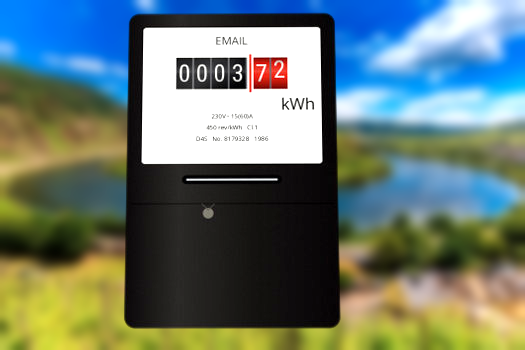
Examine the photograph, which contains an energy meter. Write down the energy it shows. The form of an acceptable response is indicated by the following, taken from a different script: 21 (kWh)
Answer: 3.72 (kWh)
